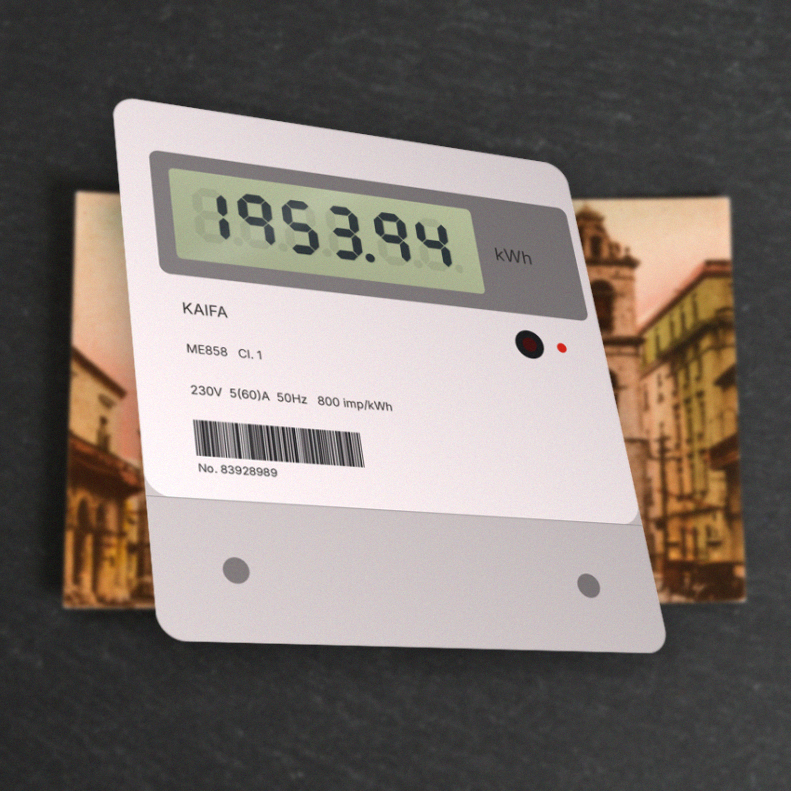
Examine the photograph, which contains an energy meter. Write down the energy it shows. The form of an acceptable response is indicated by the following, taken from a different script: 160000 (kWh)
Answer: 1953.94 (kWh)
